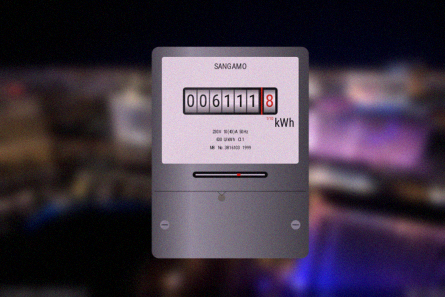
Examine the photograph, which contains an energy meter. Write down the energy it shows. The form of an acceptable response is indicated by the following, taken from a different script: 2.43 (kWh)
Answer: 6111.8 (kWh)
